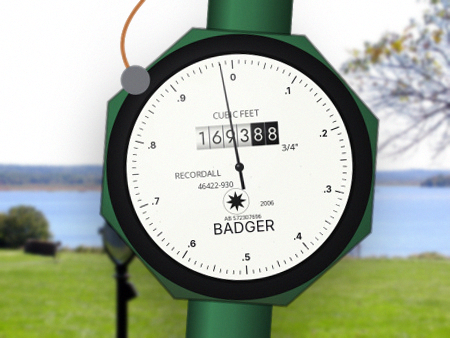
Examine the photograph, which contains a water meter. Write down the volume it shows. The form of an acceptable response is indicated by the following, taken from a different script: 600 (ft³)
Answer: 169387.98 (ft³)
